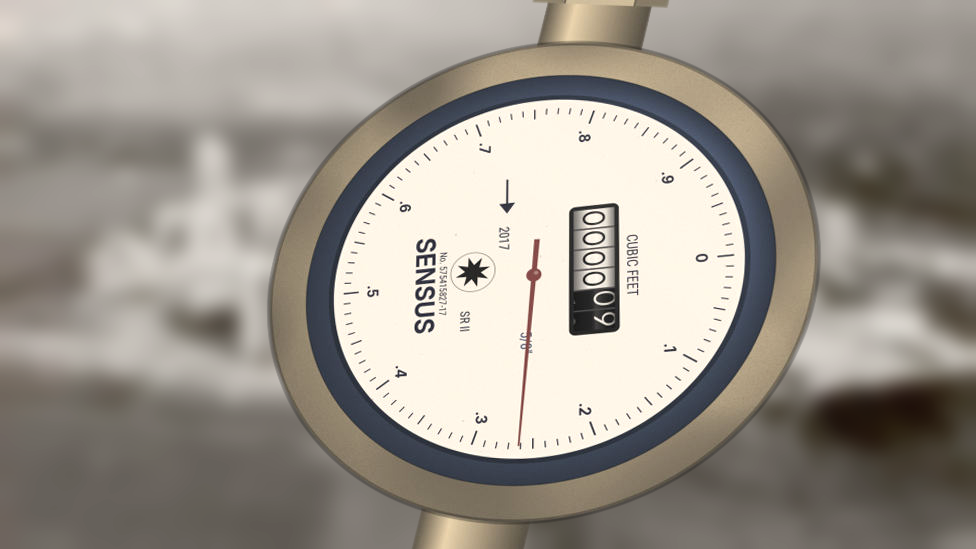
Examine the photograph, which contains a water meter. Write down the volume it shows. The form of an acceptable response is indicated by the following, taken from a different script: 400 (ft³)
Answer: 9.26 (ft³)
